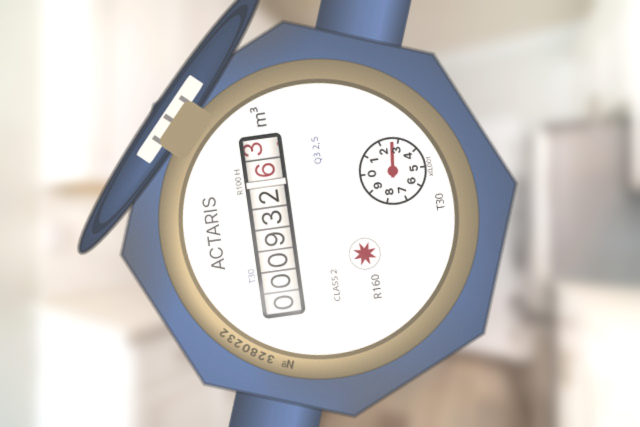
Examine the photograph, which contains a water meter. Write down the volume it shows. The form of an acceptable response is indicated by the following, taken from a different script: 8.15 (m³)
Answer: 932.632 (m³)
